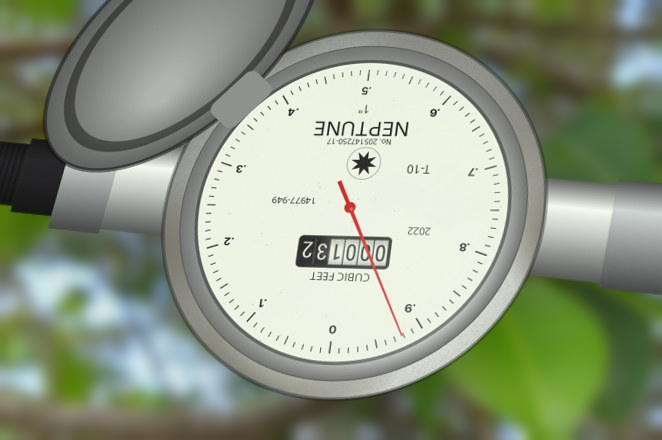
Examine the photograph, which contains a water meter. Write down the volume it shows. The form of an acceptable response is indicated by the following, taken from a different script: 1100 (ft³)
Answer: 131.92 (ft³)
